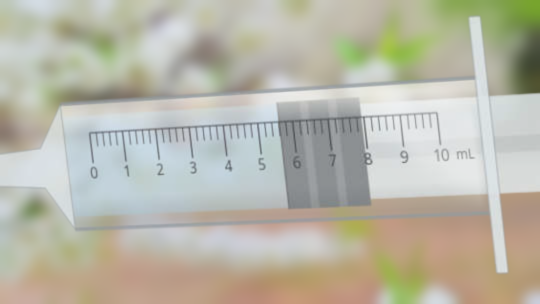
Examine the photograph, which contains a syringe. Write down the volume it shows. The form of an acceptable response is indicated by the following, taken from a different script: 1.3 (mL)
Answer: 5.6 (mL)
